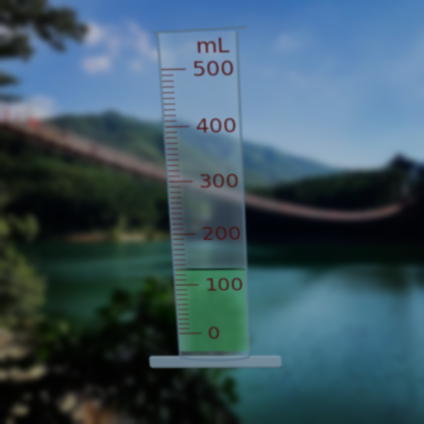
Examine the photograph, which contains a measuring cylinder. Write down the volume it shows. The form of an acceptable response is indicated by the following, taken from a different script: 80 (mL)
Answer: 130 (mL)
